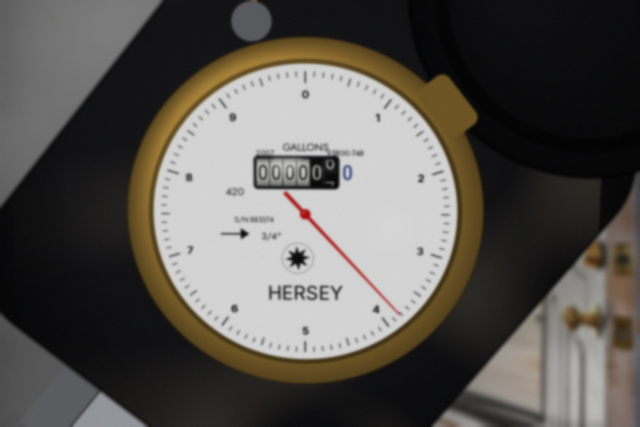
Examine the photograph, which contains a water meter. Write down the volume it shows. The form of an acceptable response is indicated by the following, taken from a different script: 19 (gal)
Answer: 63.8 (gal)
